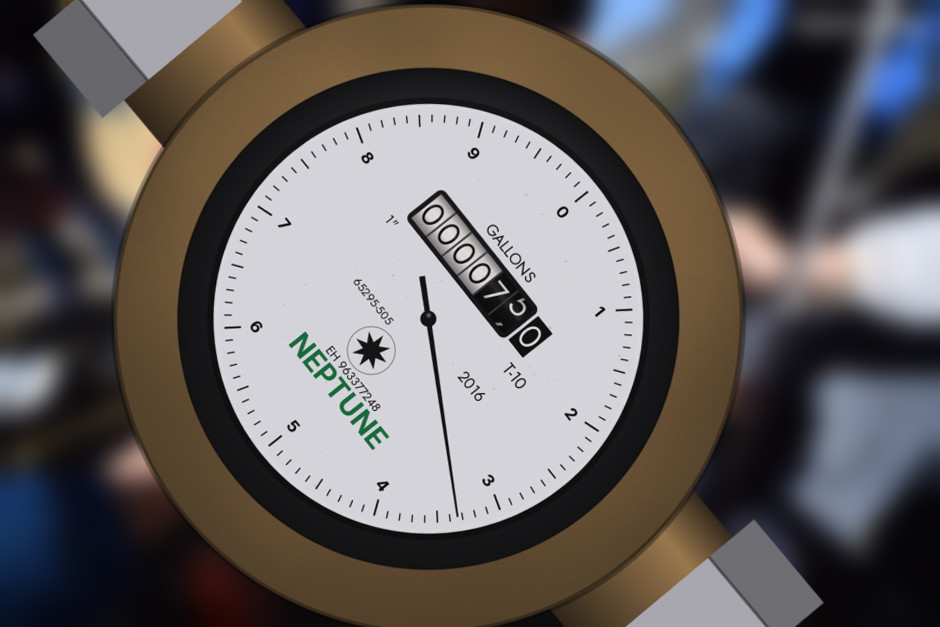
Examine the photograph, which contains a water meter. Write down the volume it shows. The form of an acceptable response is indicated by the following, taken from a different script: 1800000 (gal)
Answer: 753.3 (gal)
